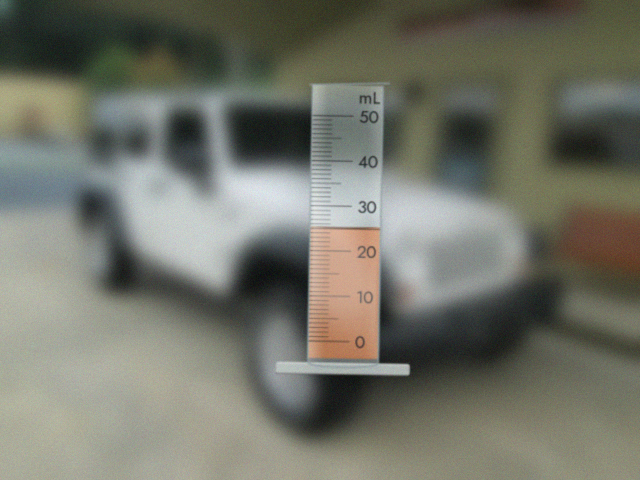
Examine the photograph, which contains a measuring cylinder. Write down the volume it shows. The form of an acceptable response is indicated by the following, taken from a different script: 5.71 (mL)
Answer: 25 (mL)
